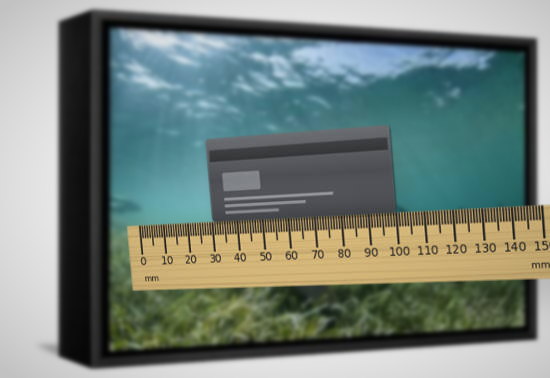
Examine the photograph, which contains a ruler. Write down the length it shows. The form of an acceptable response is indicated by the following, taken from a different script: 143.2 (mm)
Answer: 70 (mm)
